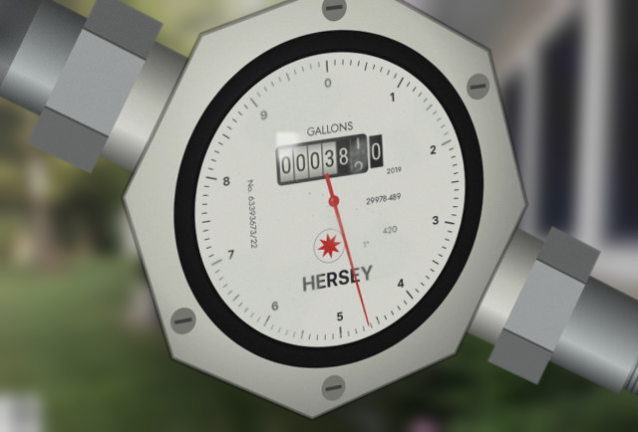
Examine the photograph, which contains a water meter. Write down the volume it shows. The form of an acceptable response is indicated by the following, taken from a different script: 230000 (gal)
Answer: 3814.6 (gal)
